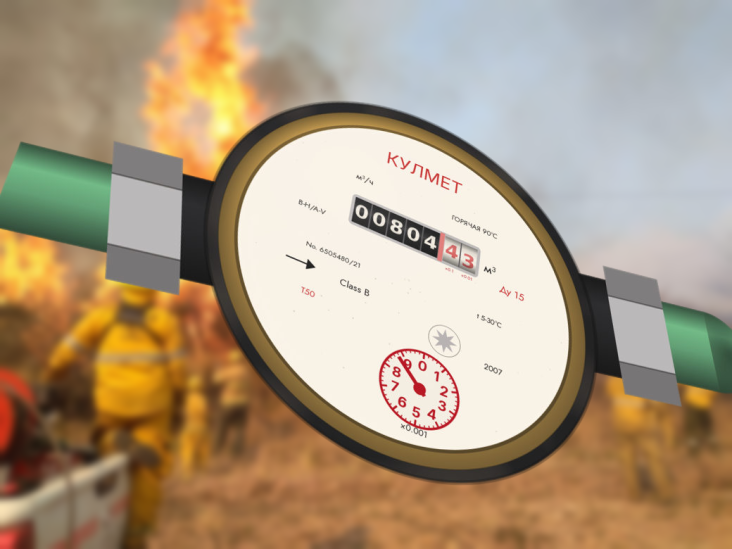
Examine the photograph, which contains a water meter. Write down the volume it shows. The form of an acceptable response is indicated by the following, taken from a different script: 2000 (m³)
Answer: 804.428 (m³)
